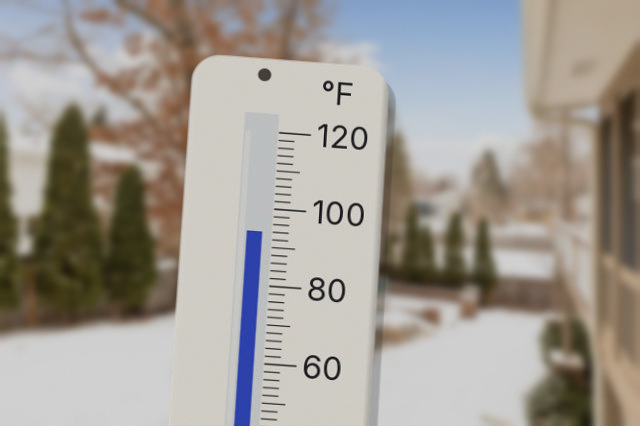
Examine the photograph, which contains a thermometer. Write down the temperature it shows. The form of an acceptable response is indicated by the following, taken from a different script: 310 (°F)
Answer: 94 (°F)
